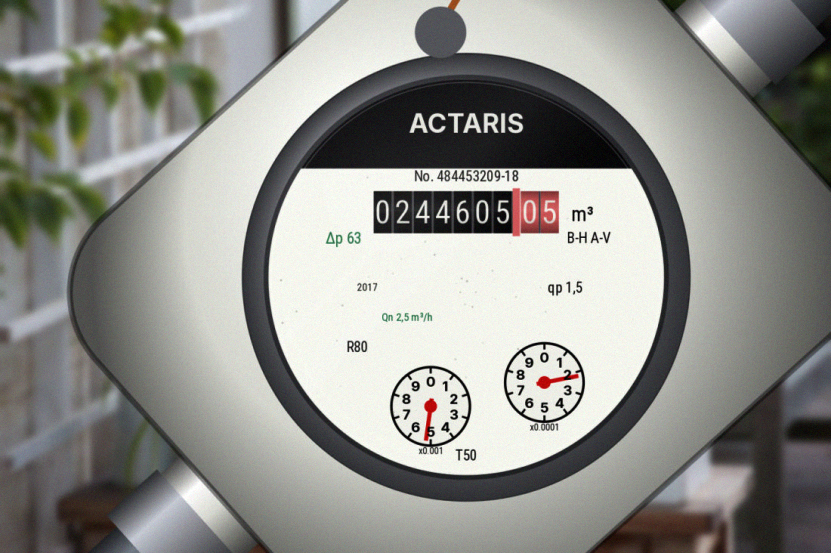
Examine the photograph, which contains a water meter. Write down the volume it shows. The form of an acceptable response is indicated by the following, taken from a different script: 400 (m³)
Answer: 244605.0552 (m³)
